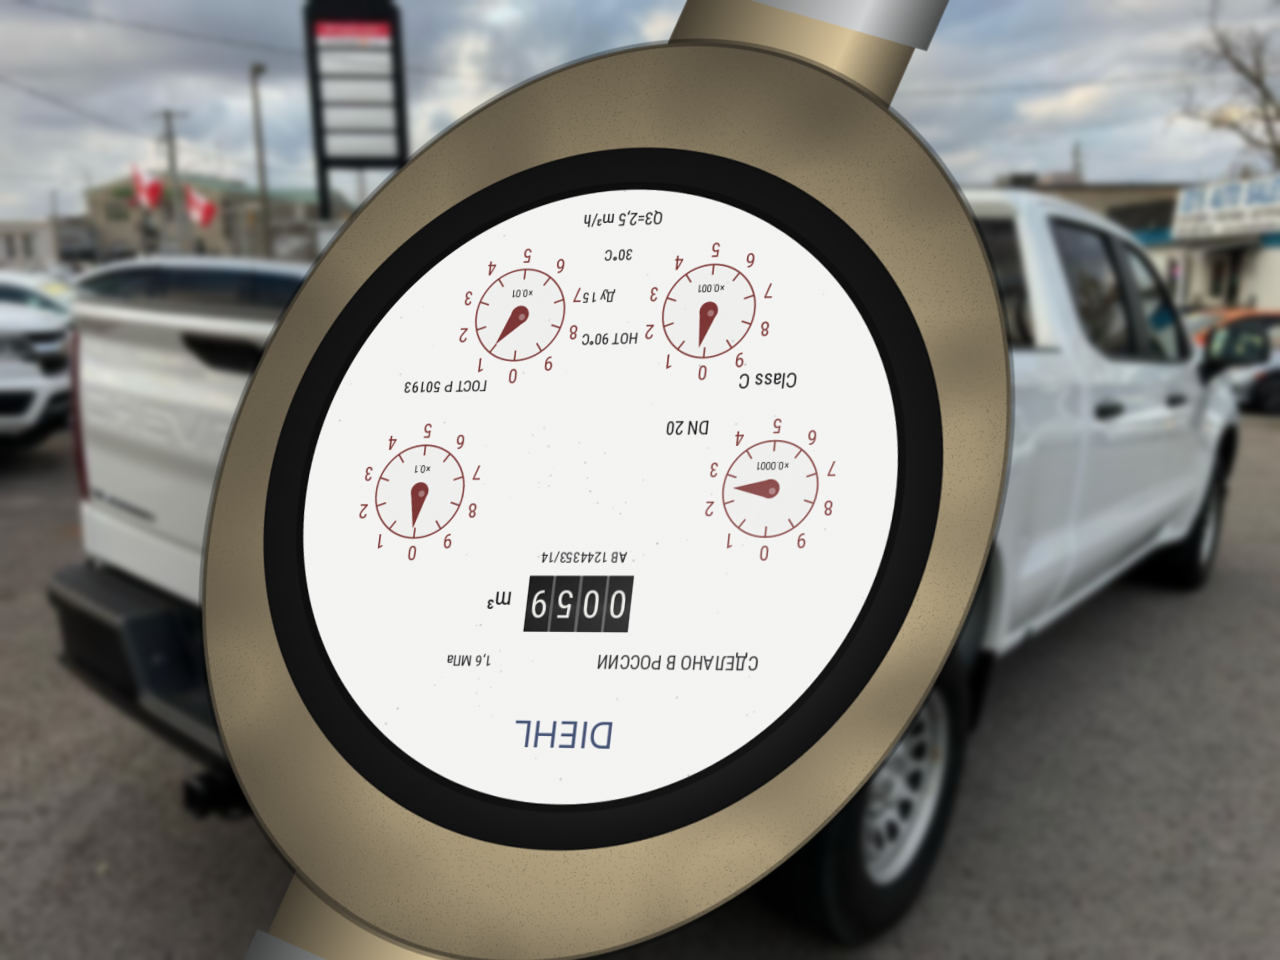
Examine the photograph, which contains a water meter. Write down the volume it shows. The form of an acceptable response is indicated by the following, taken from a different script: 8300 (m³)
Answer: 59.0102 (m³)
